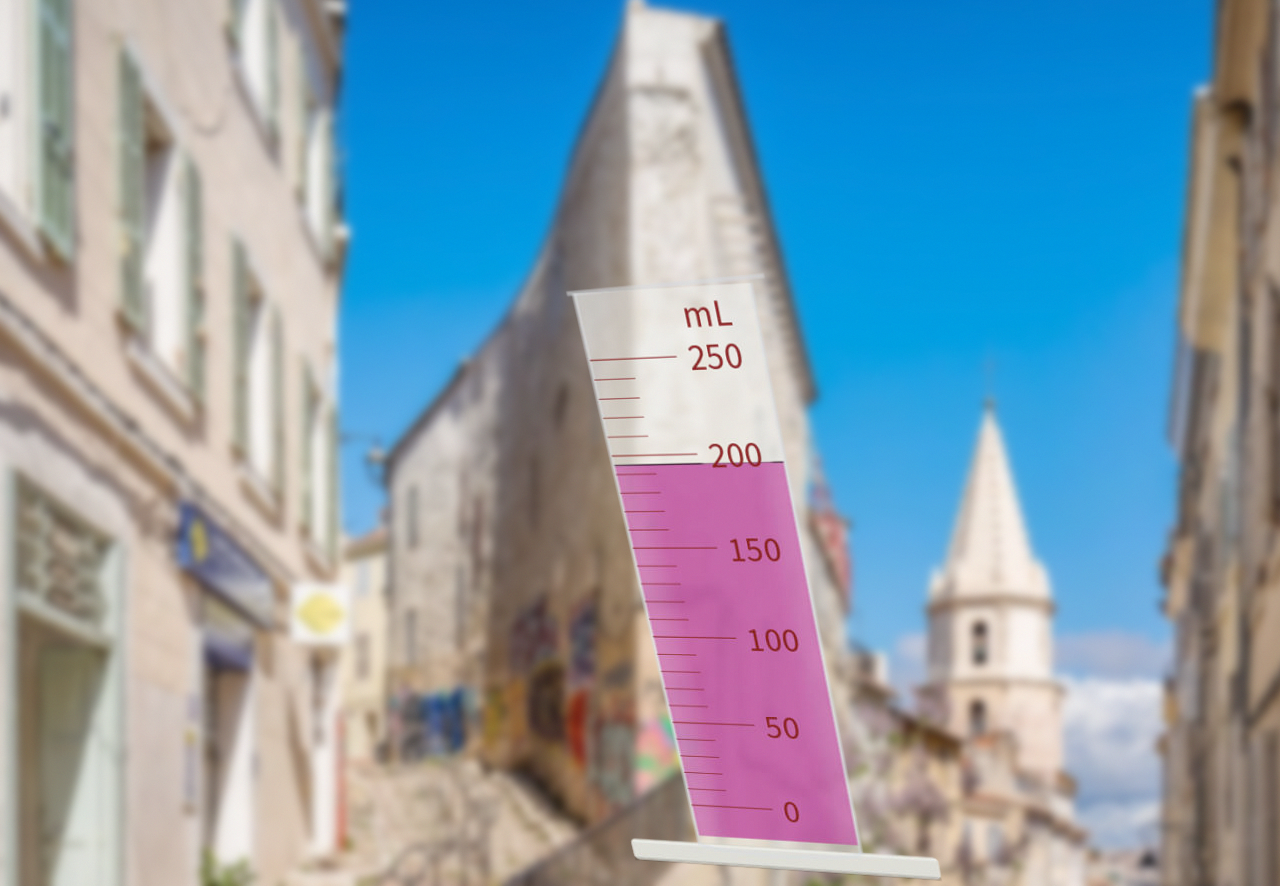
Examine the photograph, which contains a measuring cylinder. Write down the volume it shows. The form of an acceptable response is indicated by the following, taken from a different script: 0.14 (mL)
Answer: 195 (mL)
